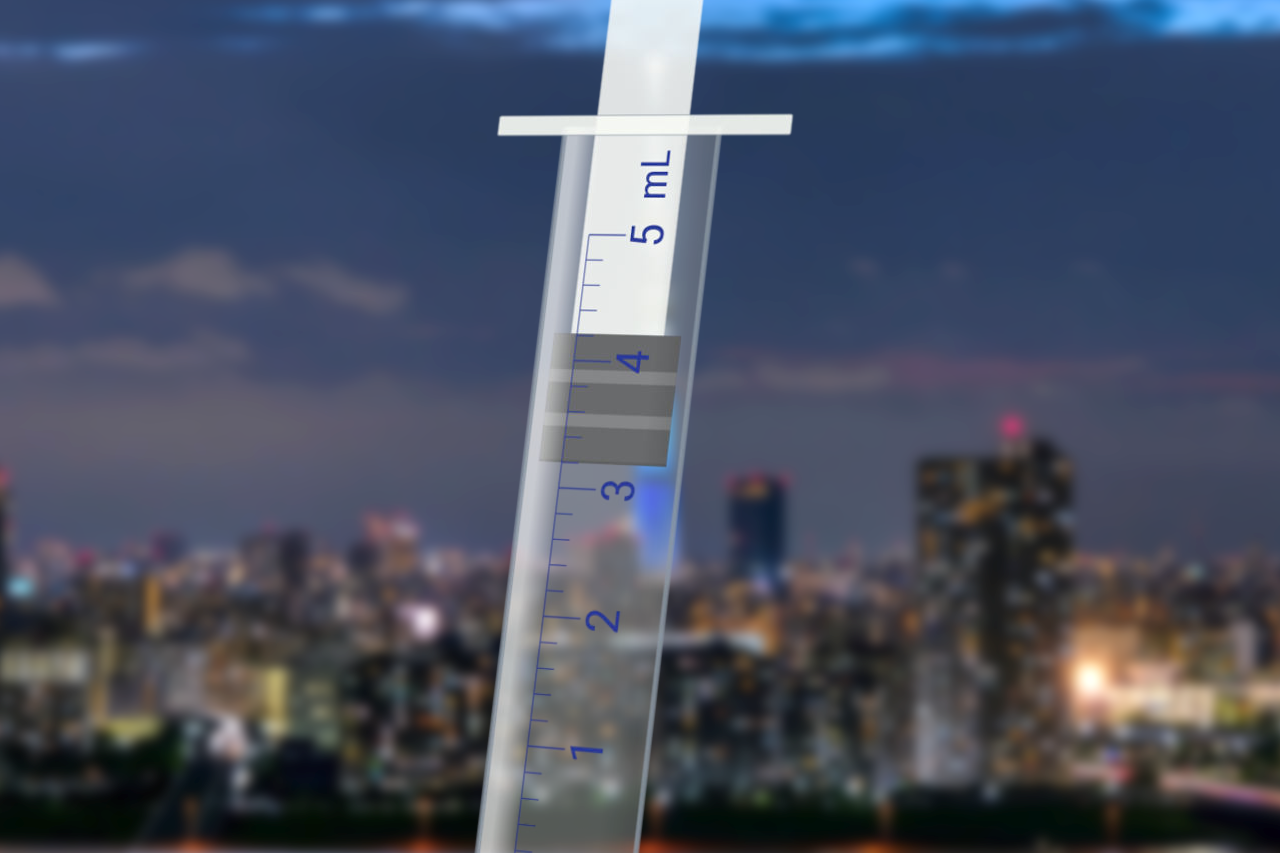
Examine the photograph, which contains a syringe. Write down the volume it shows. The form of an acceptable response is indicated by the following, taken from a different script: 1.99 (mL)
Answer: 3.2 (mL)
